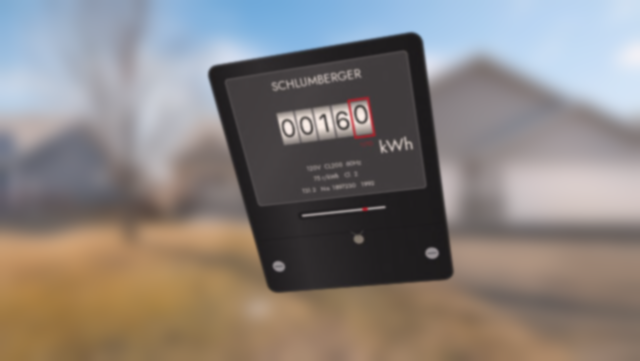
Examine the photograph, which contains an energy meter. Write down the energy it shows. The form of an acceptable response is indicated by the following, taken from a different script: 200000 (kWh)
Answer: 16.0 (kWh)
